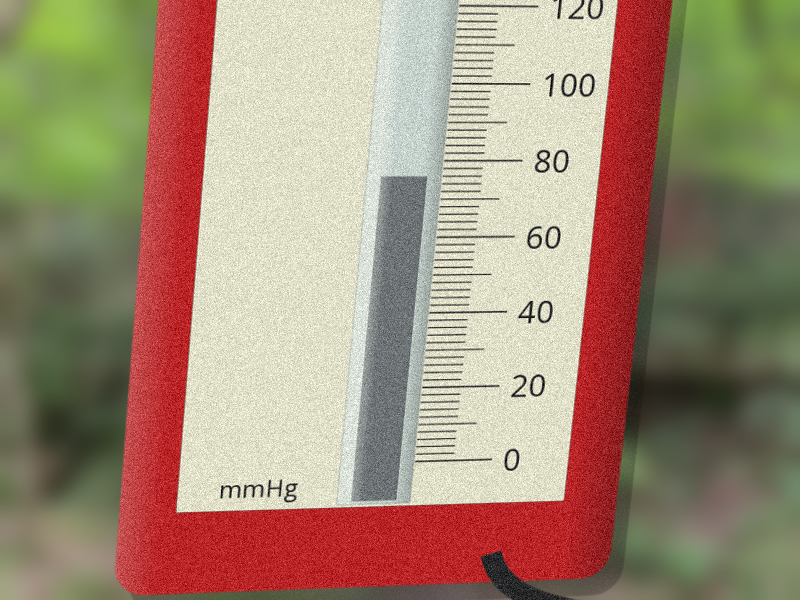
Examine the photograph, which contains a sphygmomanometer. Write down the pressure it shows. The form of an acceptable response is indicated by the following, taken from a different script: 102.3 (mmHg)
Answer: 76 (mmHg)
